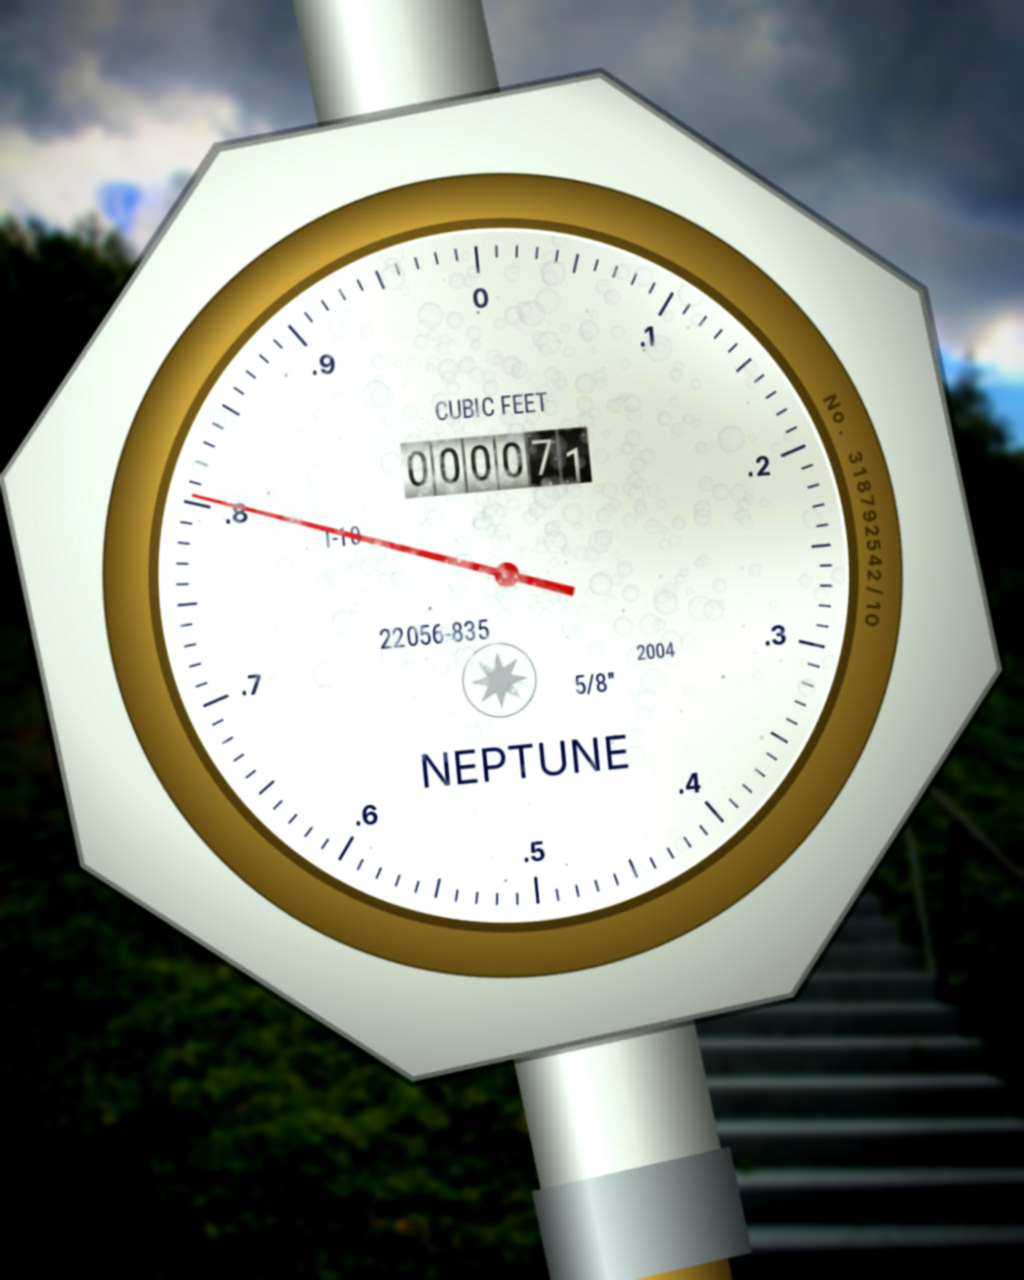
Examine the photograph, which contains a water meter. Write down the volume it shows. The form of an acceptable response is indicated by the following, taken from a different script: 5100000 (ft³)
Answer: 70.80 (ft³)
